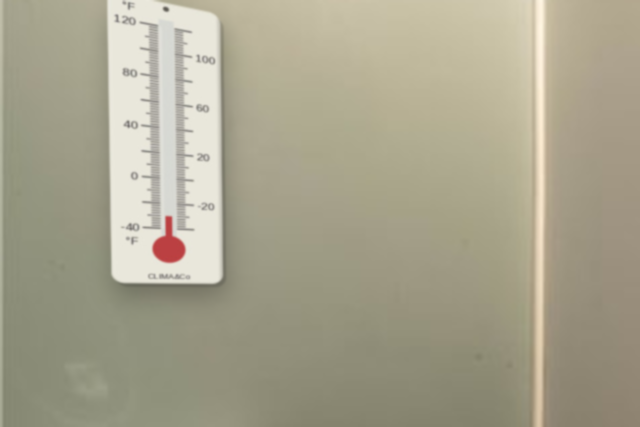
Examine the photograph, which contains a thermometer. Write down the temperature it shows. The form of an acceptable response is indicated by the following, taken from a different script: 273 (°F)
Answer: -30 (°F)
